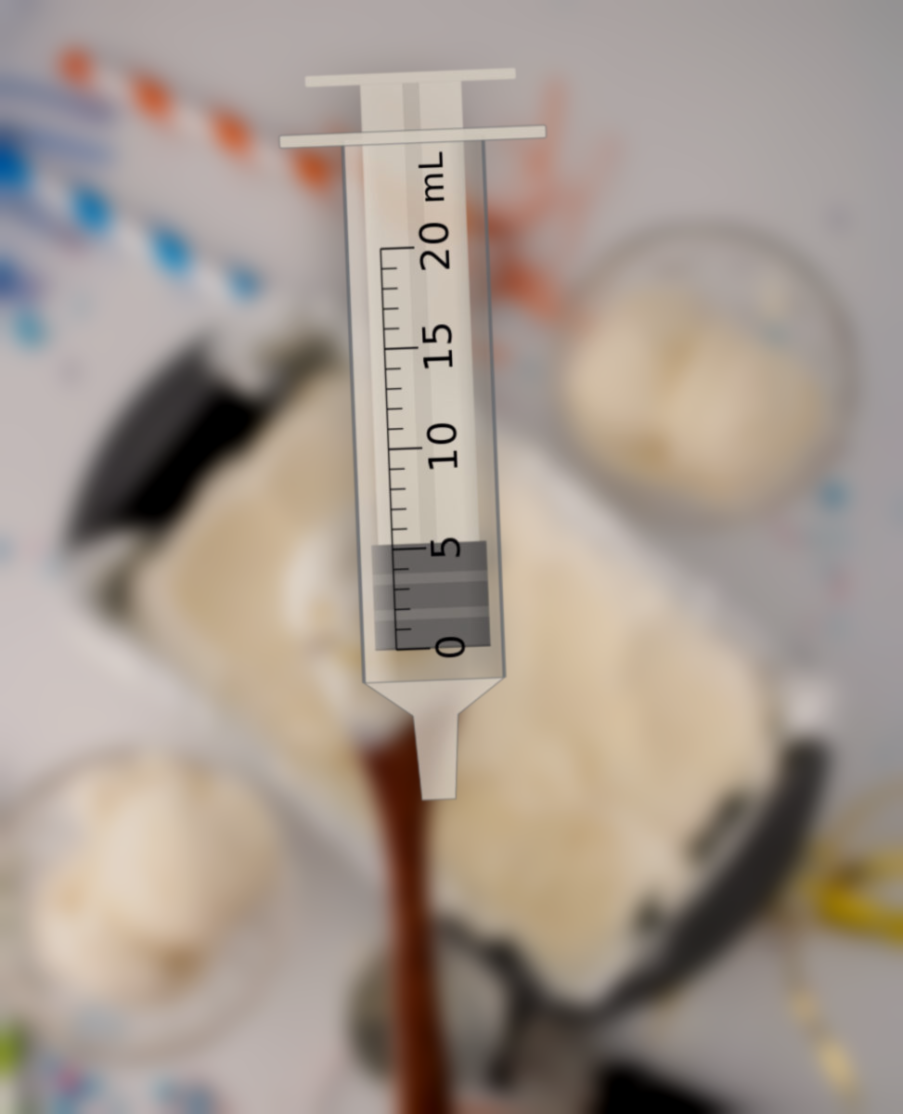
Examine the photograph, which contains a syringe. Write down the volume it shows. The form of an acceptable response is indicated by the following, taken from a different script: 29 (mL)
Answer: 0 (mL)
